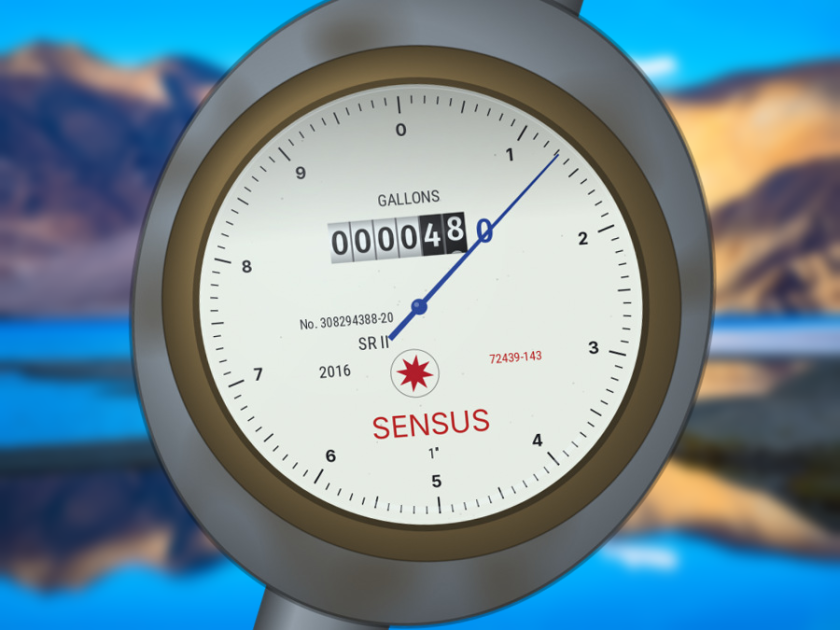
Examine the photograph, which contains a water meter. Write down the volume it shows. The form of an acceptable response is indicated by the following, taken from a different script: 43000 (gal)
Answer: 481.3 (gal)
